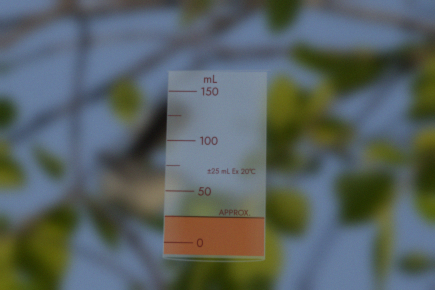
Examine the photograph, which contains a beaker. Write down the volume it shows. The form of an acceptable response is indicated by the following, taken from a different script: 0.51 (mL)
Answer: 25 (mL)
